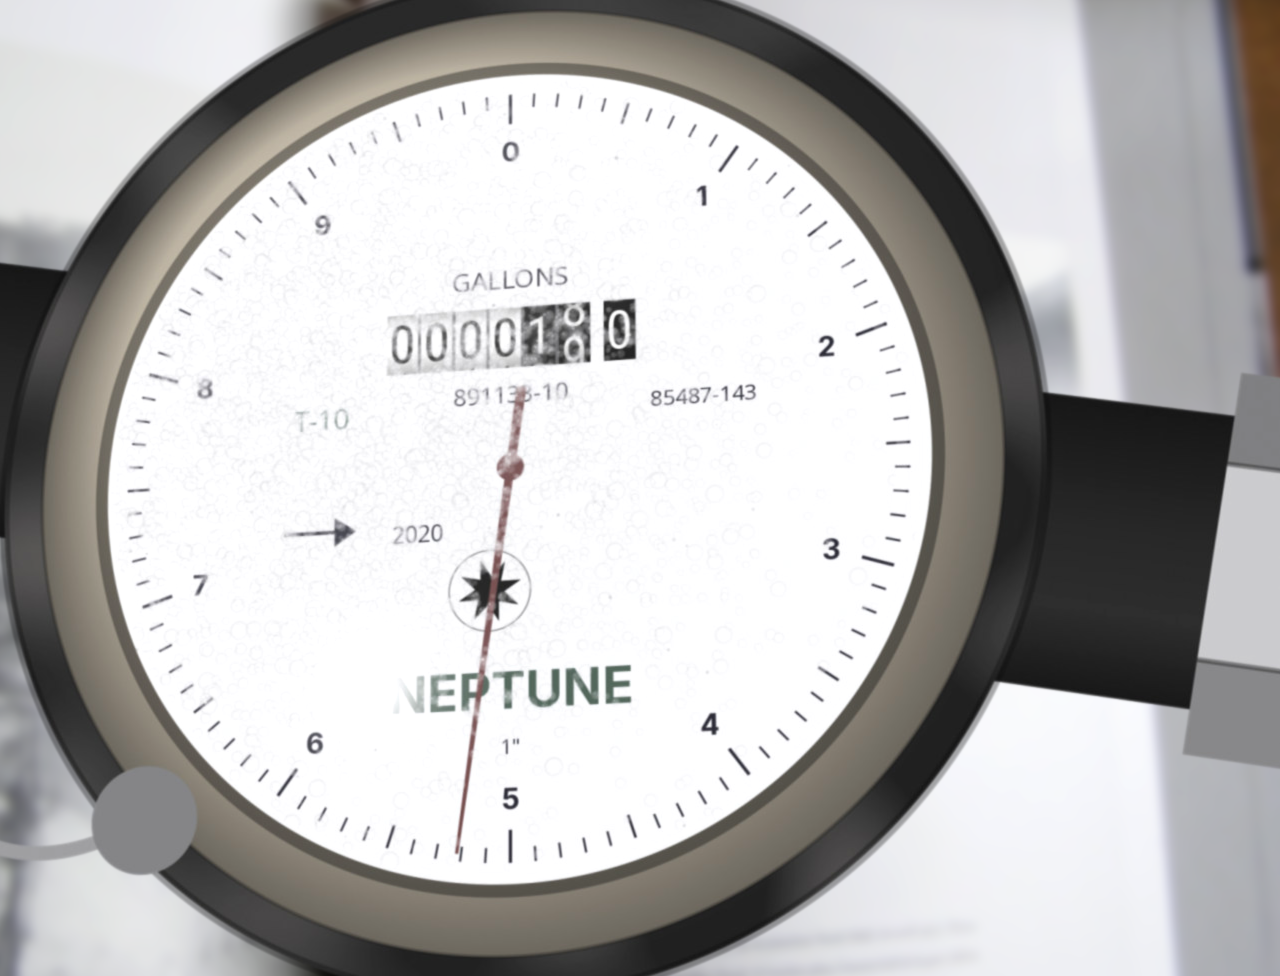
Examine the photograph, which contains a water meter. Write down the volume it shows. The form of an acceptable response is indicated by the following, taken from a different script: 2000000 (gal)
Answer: 185.2 (gal)
